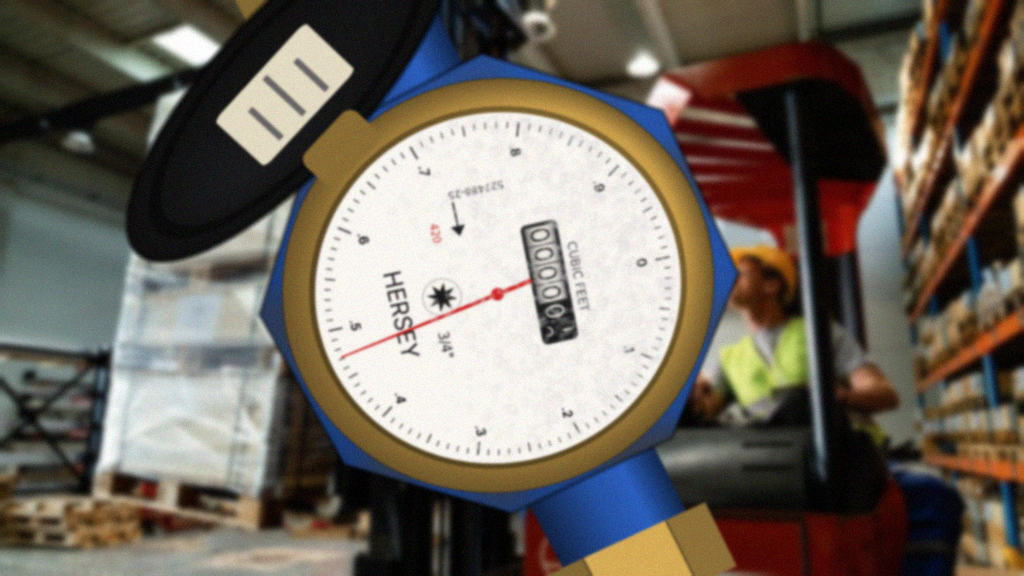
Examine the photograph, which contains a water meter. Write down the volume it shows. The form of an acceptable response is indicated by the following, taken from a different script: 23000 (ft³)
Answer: 1.47 (ft³)
